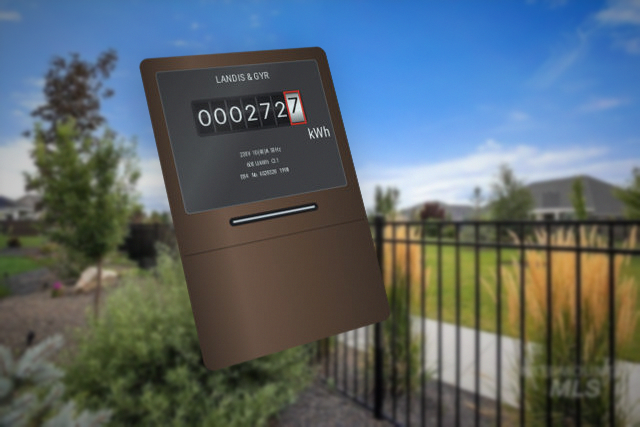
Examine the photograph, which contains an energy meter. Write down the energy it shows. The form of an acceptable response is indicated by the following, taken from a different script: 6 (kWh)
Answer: 272.7 (kWh)
